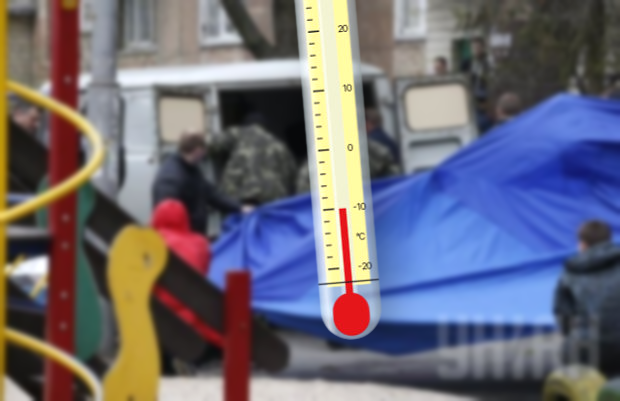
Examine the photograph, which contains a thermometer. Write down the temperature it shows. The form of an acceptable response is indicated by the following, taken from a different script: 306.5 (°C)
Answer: -10 (°C)
